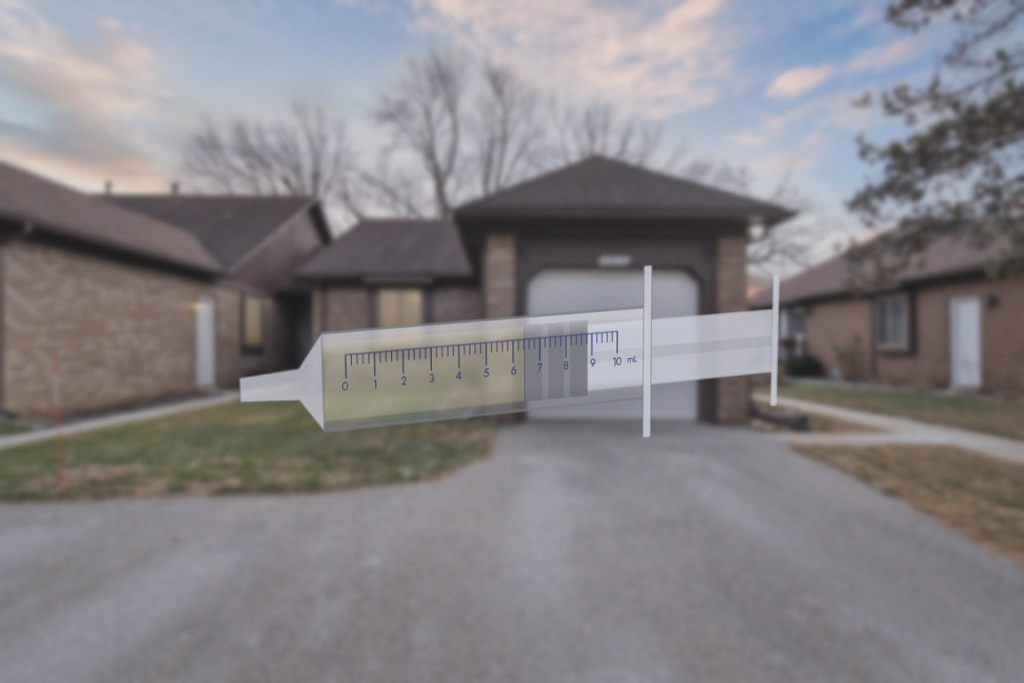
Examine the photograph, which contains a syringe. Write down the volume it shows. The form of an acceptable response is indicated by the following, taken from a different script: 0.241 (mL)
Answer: 6.4 (mL)
